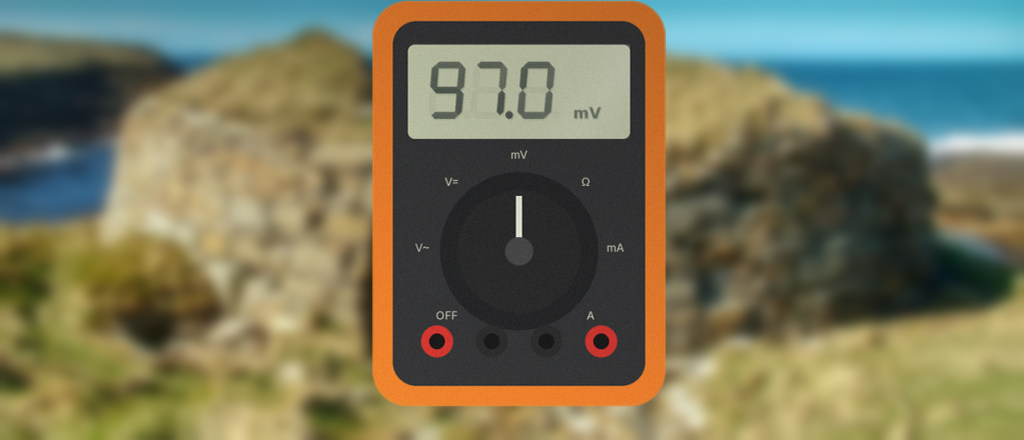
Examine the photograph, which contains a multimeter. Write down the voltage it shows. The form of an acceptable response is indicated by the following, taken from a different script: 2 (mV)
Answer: 97.0 (mV)
